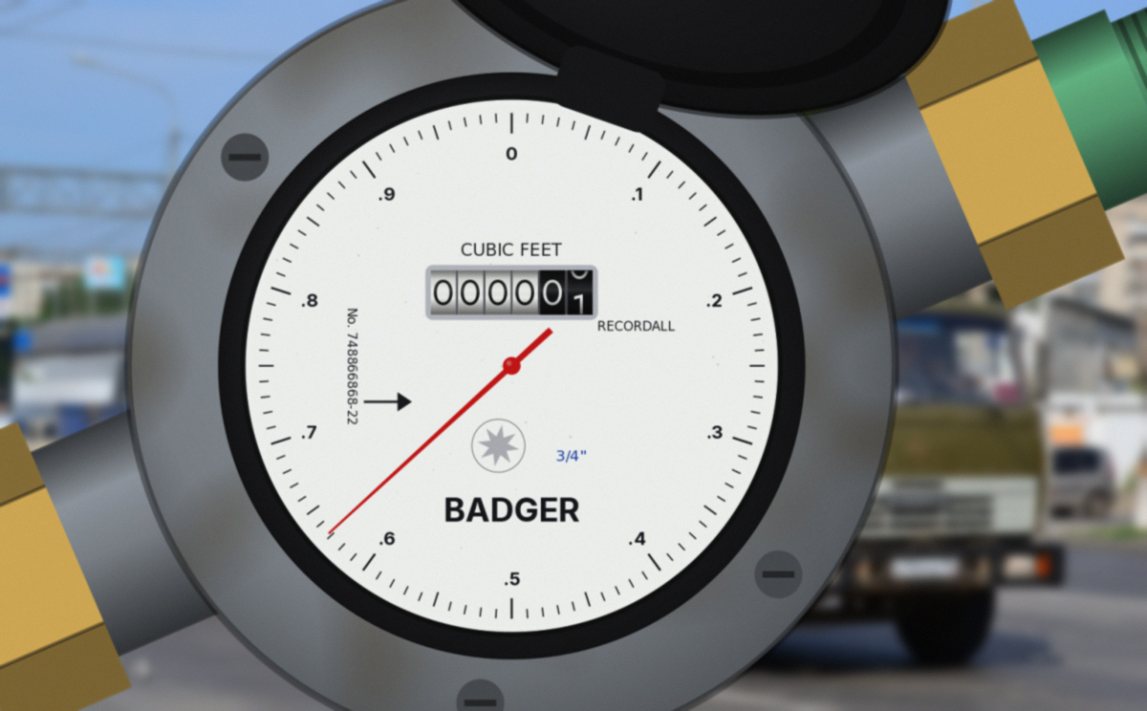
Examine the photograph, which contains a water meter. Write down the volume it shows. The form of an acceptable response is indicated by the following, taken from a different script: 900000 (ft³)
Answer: 0.63 (ft³)
